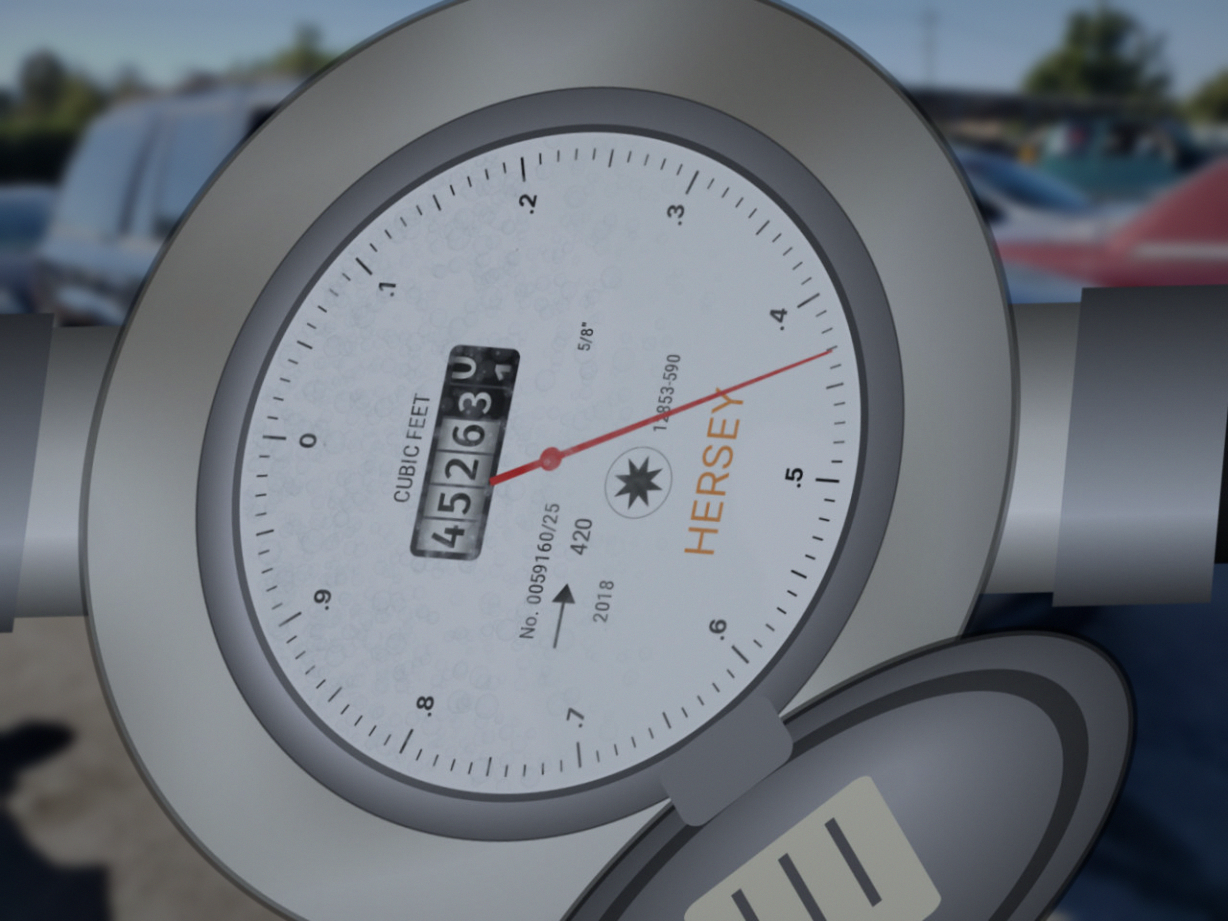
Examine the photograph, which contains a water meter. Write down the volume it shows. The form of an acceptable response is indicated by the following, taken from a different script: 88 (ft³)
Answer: 452630.43 (ft³)
